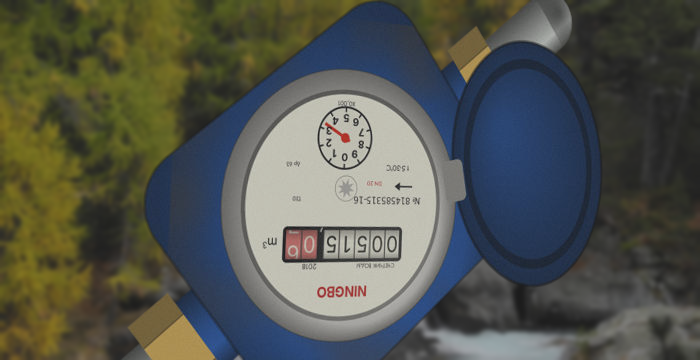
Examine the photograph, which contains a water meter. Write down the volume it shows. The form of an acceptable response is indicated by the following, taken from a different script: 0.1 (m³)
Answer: 515.063 (m³)
